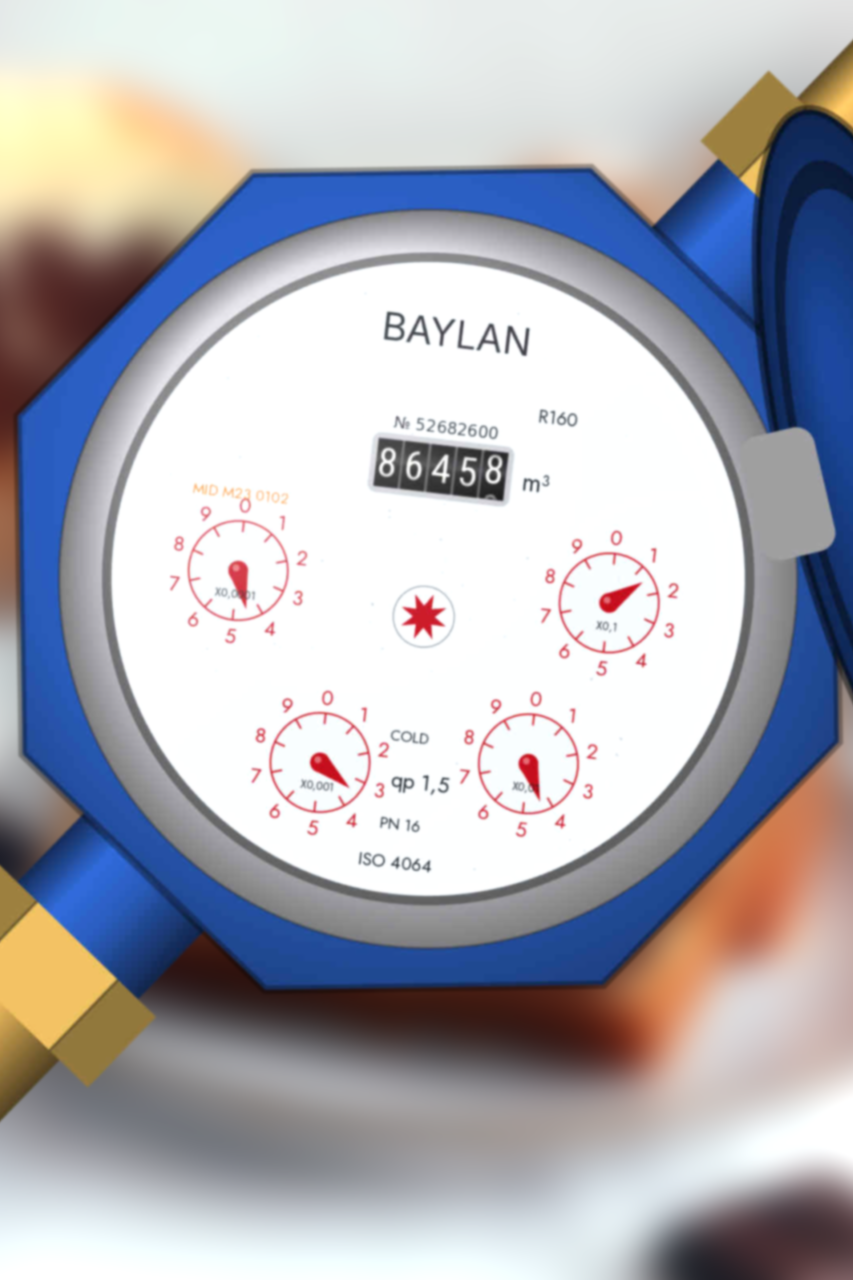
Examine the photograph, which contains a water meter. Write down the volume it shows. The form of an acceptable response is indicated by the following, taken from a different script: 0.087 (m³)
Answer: 86458.1434 (m³)
